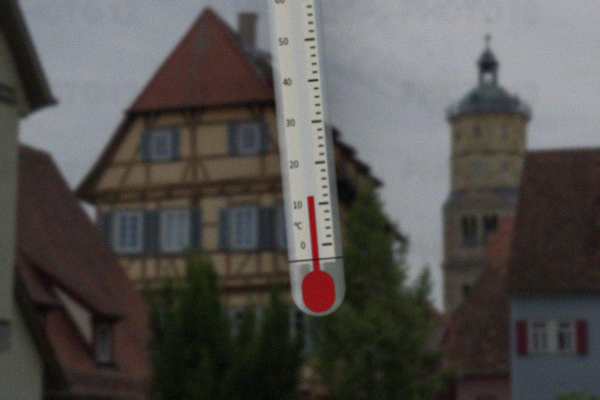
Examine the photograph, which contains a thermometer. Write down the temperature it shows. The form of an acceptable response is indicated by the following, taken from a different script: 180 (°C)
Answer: 12 (°C)
